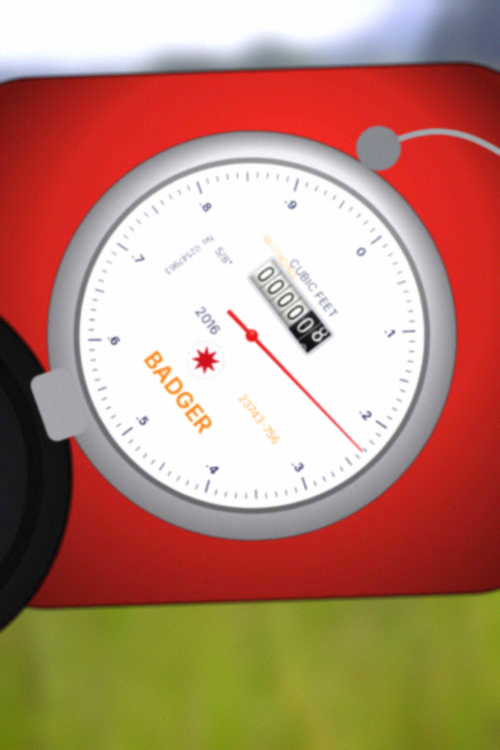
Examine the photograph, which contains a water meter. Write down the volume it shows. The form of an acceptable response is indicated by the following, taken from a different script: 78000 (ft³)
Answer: 8.23 (ft³)
